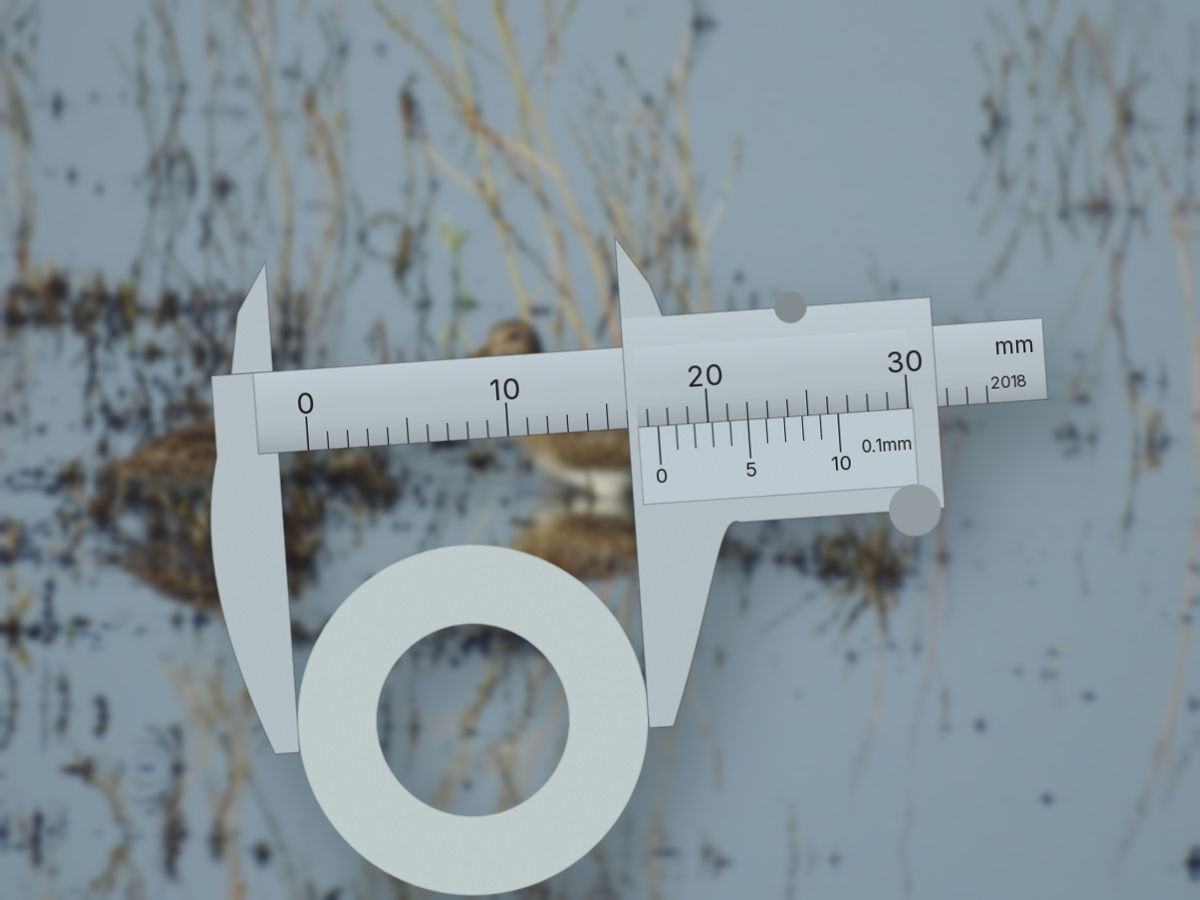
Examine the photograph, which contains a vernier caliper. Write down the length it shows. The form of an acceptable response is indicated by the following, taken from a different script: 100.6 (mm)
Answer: 17.5 (mm)
